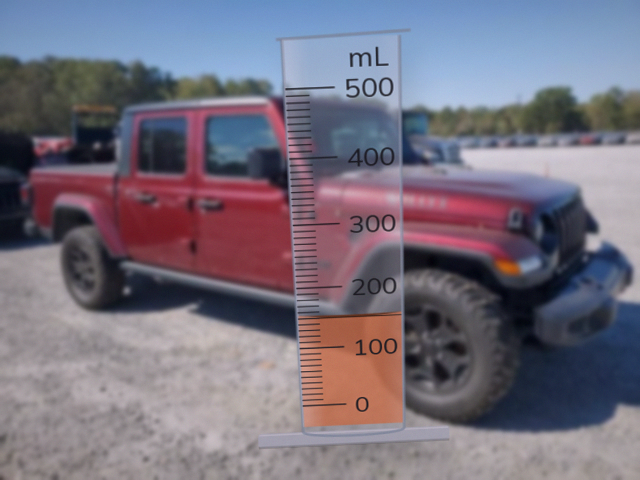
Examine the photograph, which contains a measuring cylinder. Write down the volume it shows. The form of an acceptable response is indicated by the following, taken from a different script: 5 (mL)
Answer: 150 (mL)
